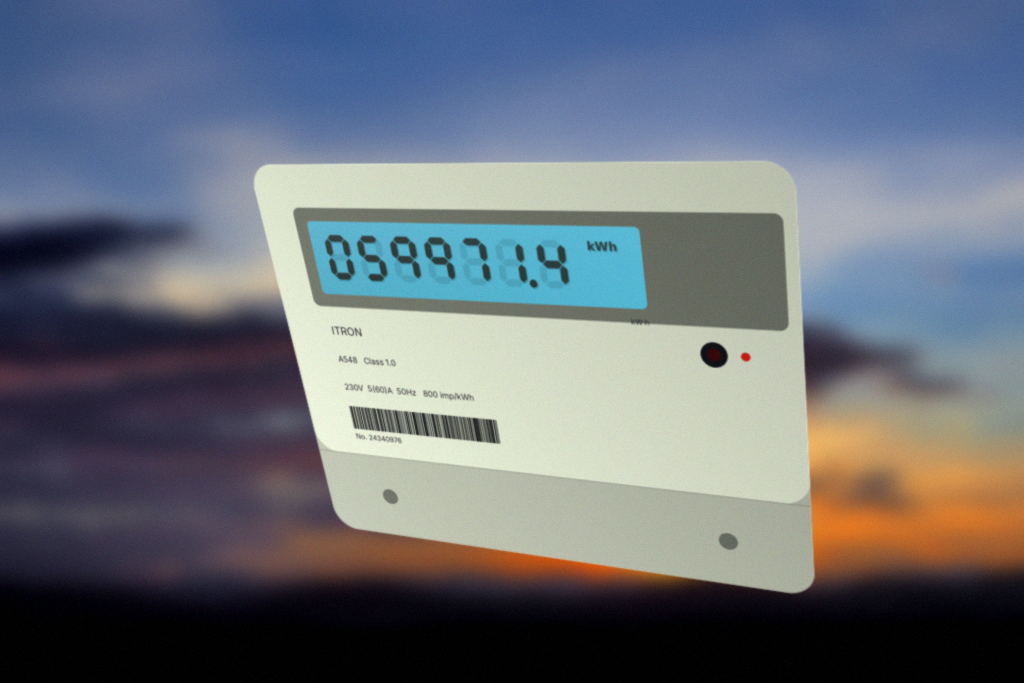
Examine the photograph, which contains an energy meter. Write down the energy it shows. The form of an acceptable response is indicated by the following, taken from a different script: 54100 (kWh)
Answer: 59971.4 (kWh)
